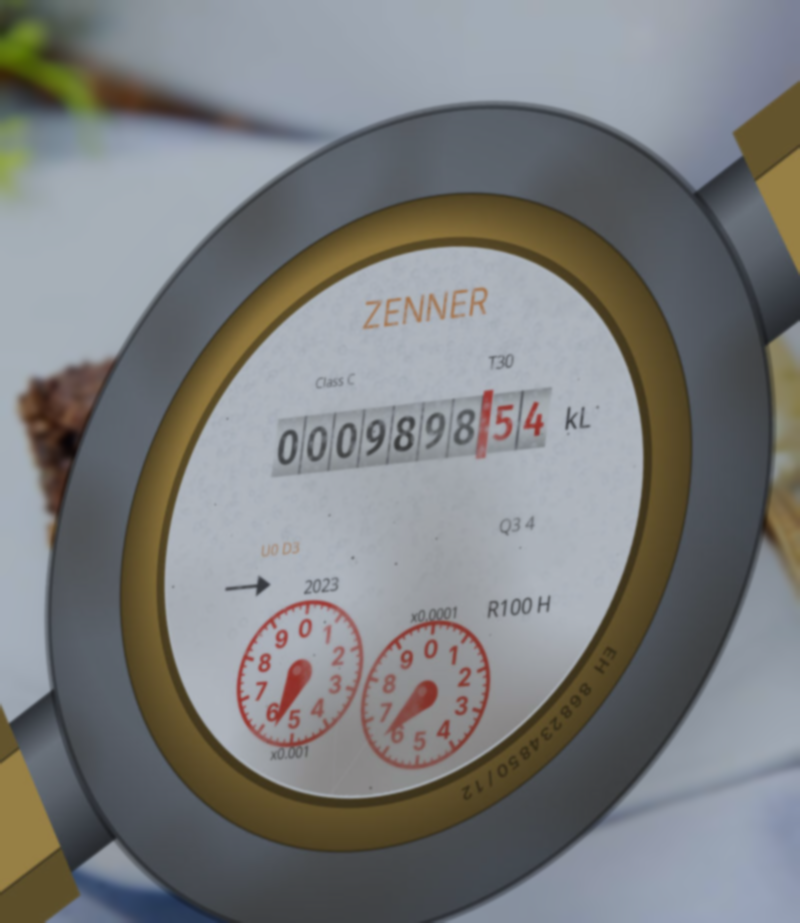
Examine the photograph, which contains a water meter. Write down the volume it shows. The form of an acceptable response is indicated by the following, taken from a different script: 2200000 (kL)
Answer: 9898.5456 (kL)
